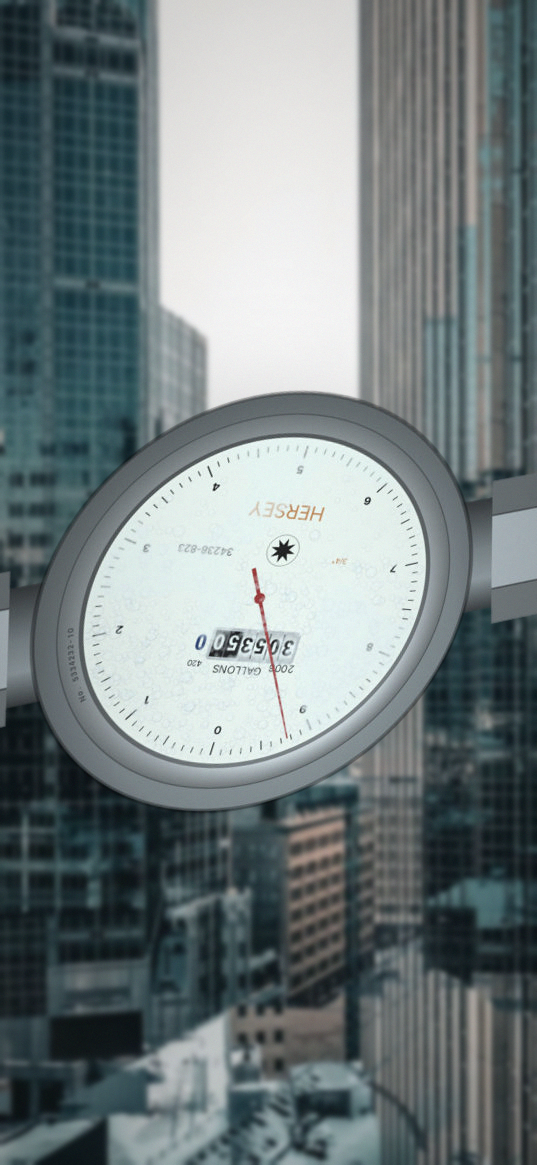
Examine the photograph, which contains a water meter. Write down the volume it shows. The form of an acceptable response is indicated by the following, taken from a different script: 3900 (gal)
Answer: 3053499.2 (gal)
